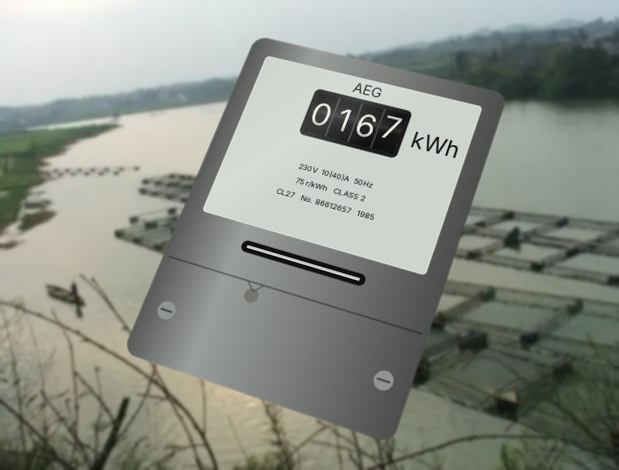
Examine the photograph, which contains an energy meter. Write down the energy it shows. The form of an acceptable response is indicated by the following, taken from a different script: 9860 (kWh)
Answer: 167 (kWh)
